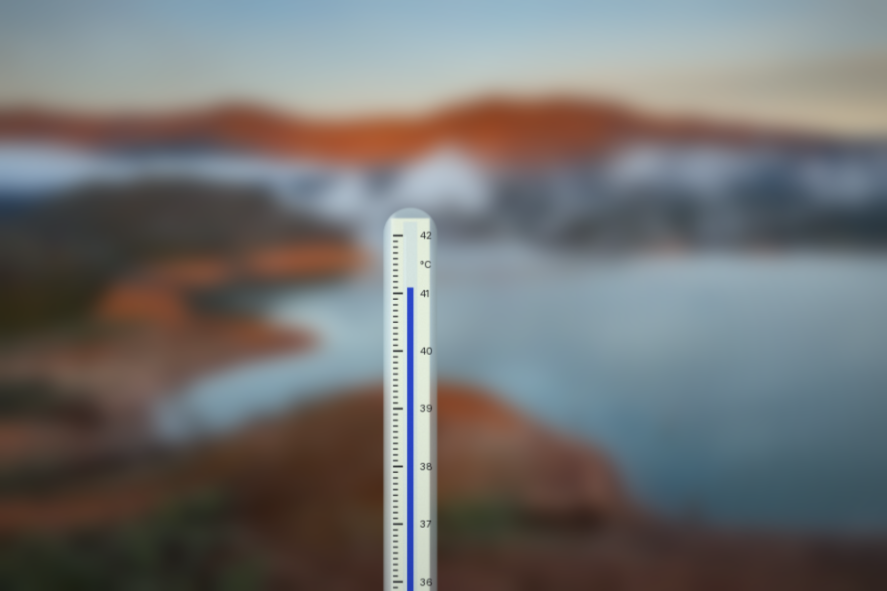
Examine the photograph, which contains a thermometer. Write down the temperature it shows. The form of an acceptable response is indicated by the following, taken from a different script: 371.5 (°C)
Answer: 41.1 (°C)
